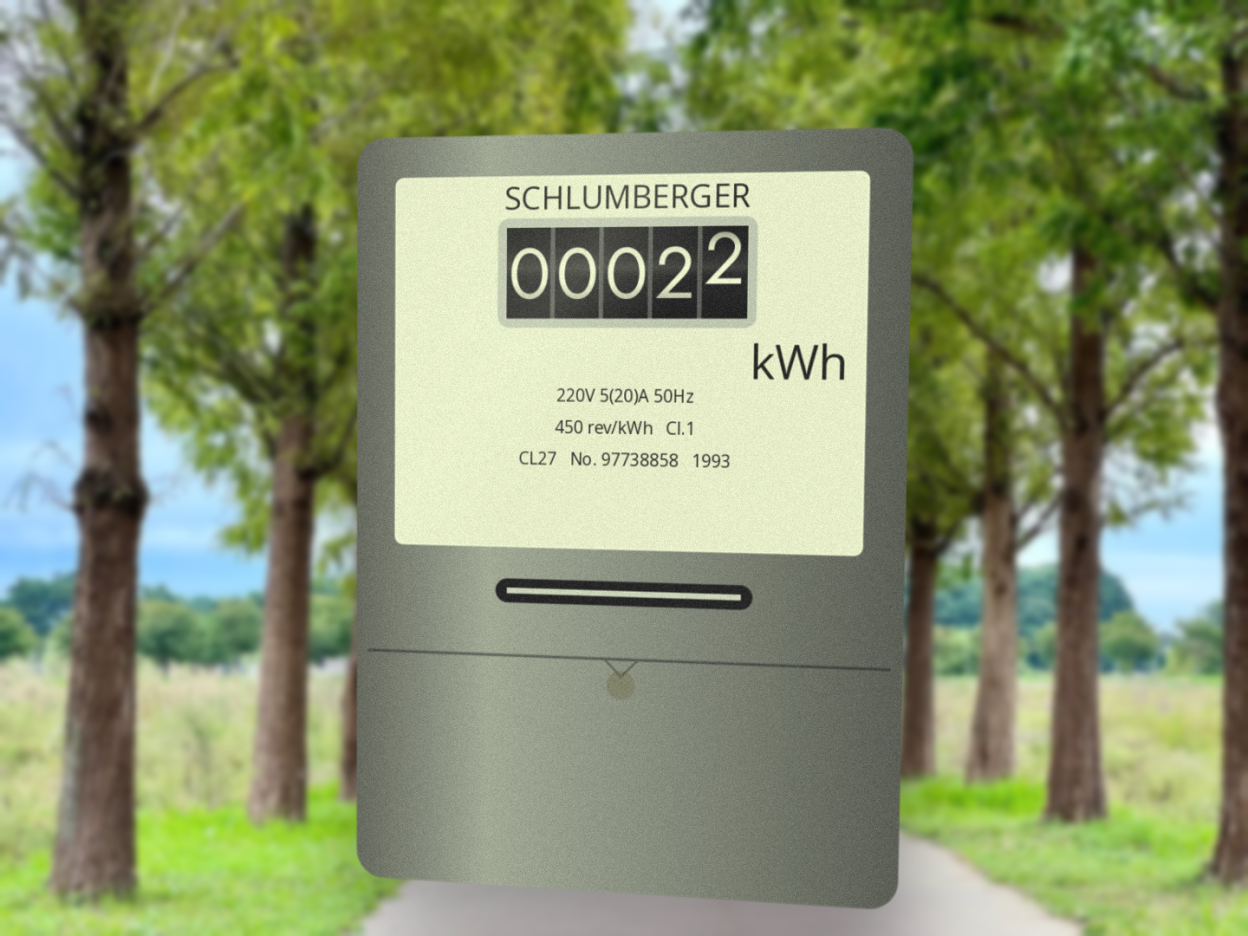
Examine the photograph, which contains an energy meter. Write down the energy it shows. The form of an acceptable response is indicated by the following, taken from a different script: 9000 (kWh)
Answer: 22 (kWh)
